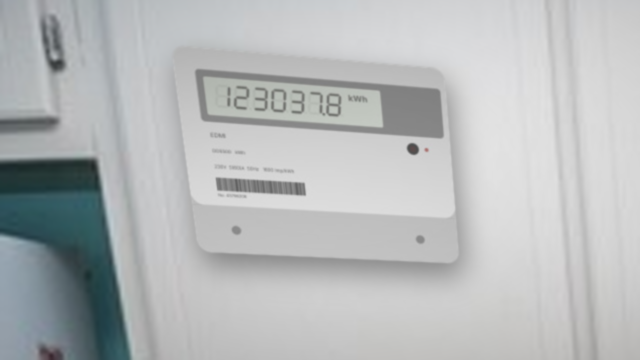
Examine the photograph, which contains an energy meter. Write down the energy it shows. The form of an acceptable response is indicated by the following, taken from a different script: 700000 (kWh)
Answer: 123037.8 (kWh)
